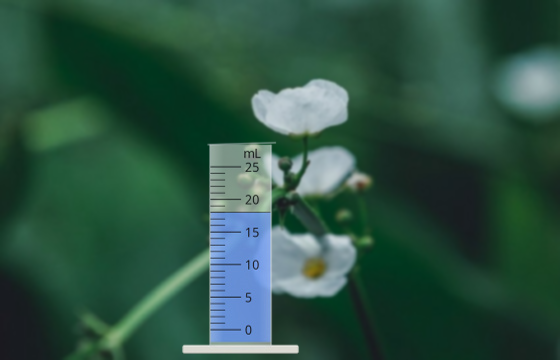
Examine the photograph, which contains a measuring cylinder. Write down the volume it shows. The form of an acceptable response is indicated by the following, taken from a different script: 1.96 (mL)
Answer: 18 (mL)
